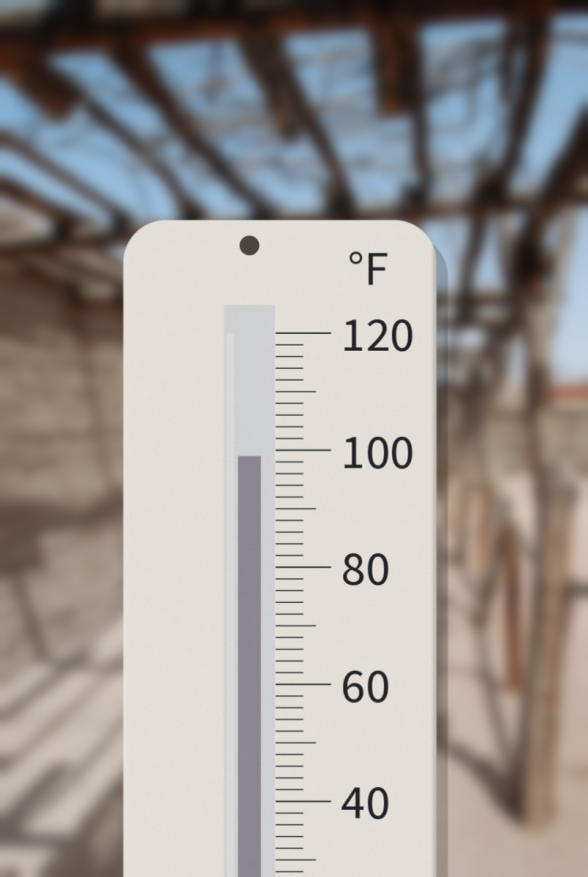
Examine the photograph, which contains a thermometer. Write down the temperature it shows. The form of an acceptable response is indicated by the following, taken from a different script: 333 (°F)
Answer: 99 (°F)
